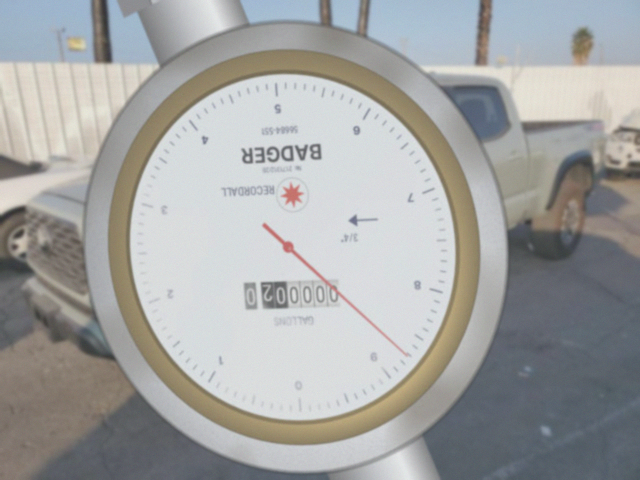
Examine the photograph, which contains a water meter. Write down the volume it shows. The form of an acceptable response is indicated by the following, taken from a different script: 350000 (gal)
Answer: 18.7 (gal)
